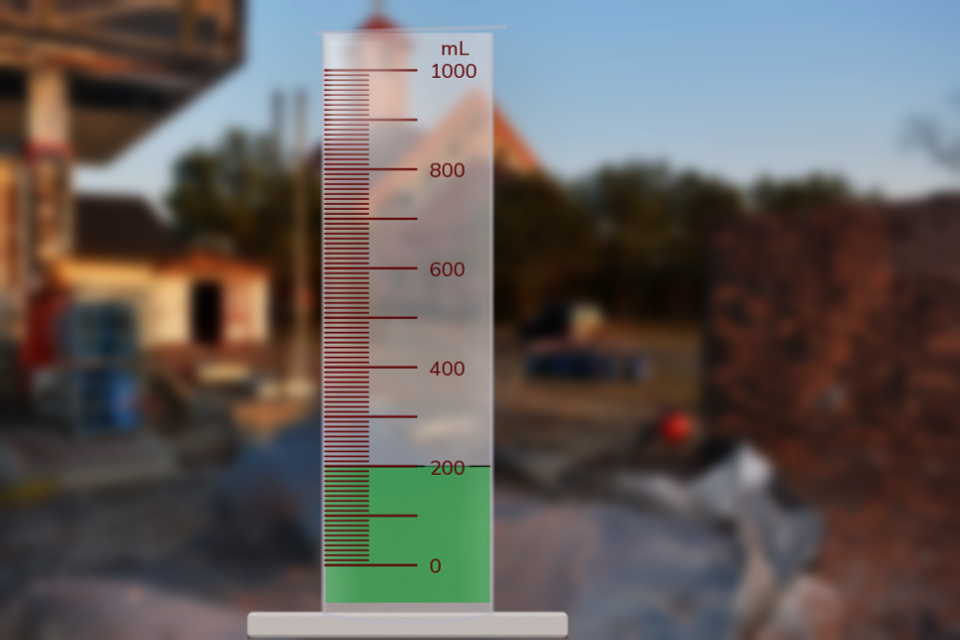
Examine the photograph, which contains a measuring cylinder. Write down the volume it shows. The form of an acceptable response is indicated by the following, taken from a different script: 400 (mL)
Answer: 200 (mL)
